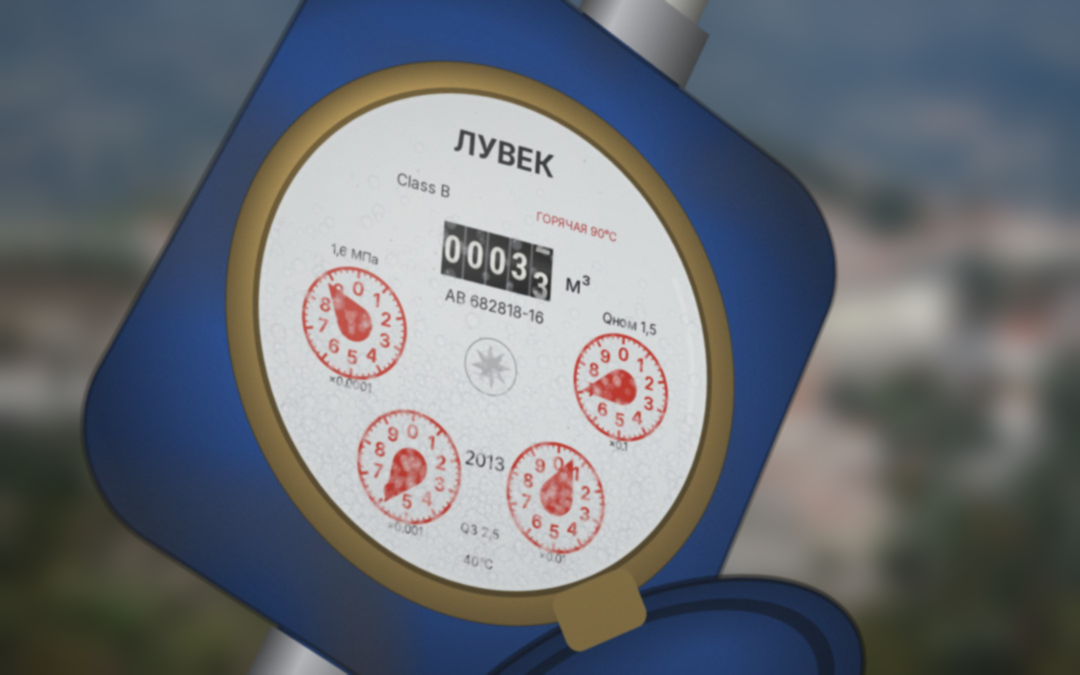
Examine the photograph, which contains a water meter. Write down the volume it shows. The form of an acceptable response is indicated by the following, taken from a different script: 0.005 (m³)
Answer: 32.7058 (m³)
